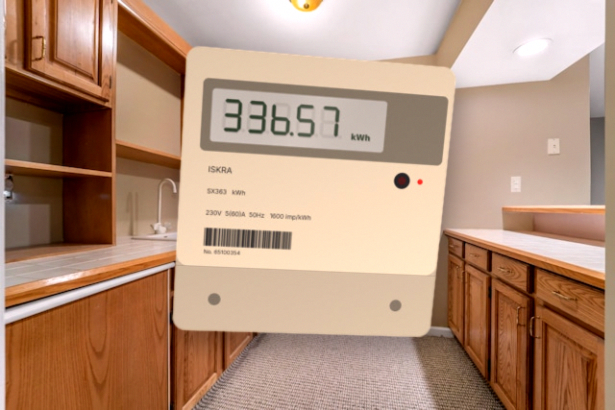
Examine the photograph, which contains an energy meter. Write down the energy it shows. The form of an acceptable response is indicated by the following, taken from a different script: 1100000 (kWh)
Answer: 336.57 (kWh)
